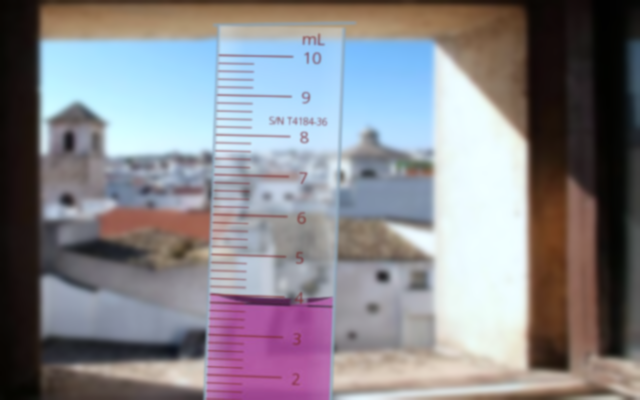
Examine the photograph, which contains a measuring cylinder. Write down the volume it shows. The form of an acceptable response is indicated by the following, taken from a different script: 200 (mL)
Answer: 3.8 (mL)
